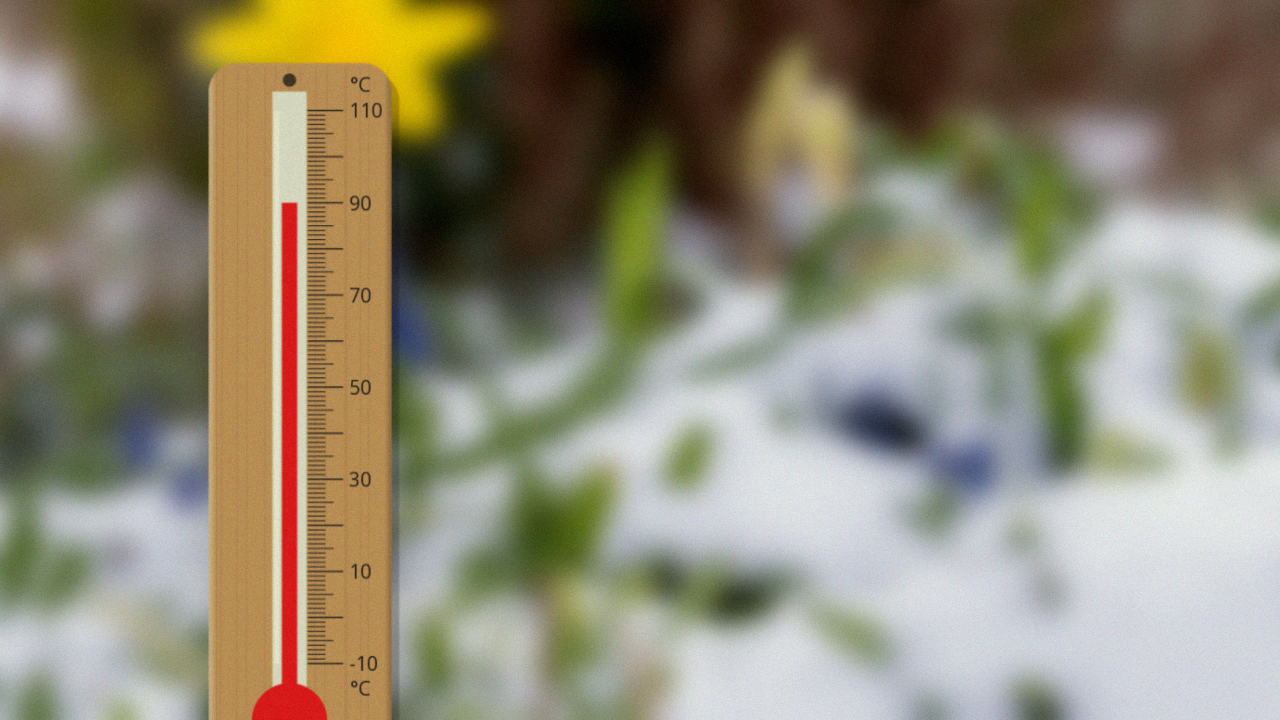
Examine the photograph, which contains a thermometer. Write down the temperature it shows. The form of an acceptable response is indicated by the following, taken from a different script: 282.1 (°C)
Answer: 90 (°C)
